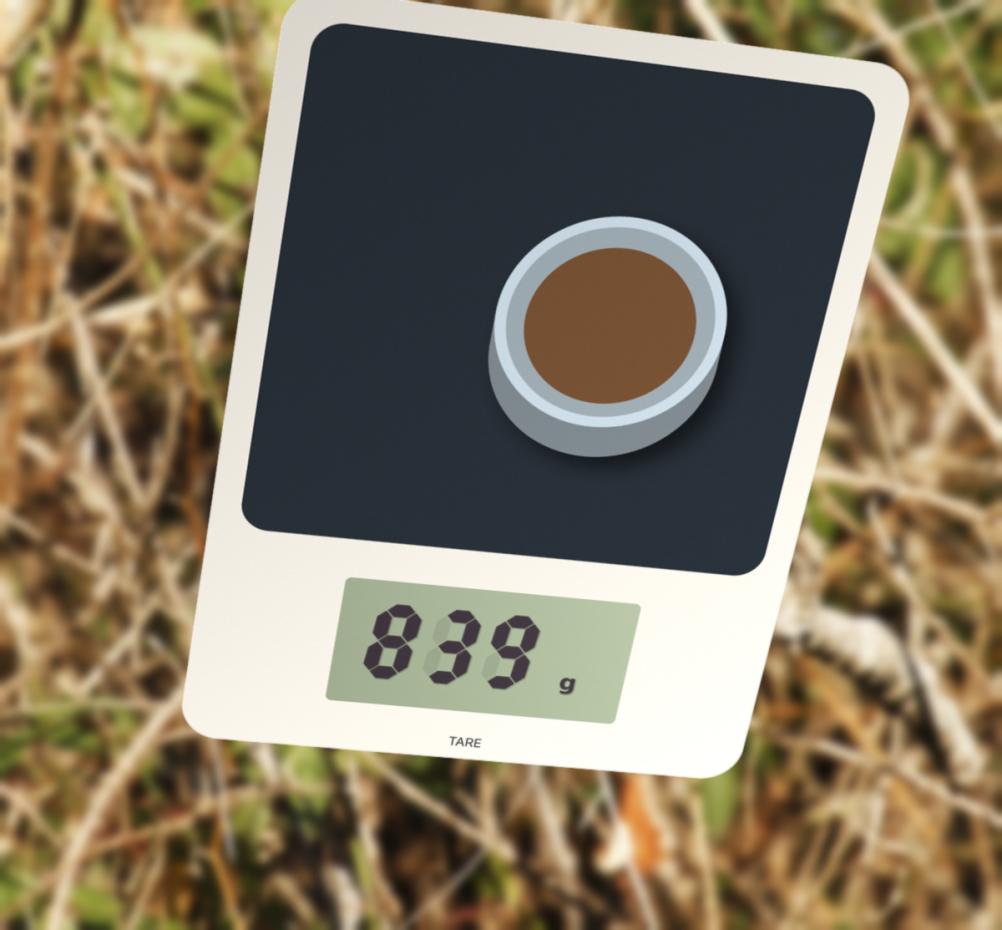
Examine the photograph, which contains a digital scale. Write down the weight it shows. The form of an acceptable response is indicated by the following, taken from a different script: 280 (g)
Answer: 839 (g)
